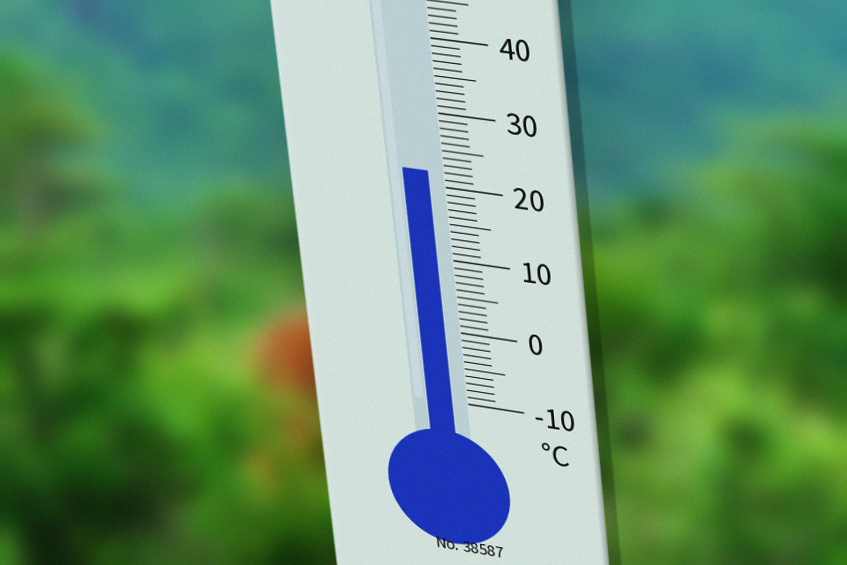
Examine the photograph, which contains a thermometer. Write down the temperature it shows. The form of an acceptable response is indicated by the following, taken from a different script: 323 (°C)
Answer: 22 (°C)
